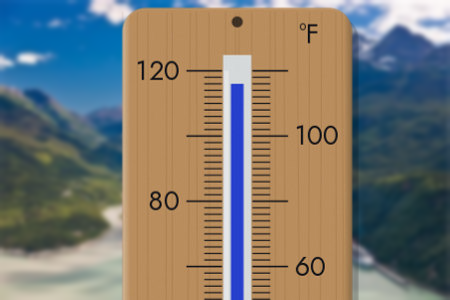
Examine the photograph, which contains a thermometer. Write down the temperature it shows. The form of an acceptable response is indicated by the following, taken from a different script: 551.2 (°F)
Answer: 116 (°F)
